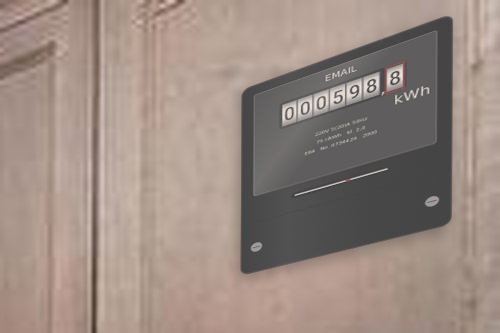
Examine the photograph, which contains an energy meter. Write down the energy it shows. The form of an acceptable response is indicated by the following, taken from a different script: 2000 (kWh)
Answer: 598.8 (kWh)
